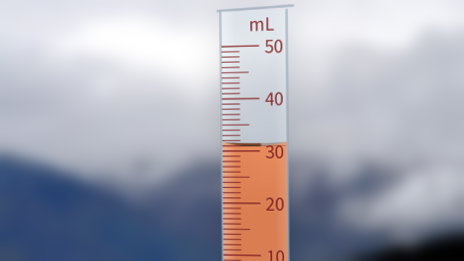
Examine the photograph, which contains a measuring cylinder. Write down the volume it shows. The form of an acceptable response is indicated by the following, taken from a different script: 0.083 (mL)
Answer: 31 (mL)
